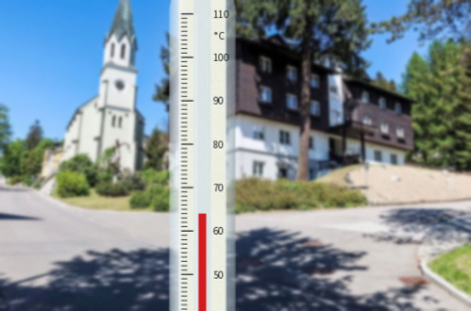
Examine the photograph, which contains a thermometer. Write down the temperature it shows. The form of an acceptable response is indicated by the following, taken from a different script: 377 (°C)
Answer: 64 (°C)
